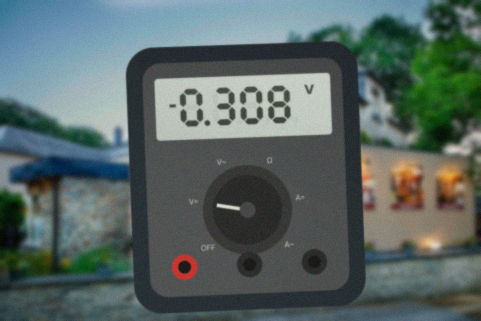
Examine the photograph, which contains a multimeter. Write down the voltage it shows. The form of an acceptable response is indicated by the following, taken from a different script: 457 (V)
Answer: -0.308 (V)
